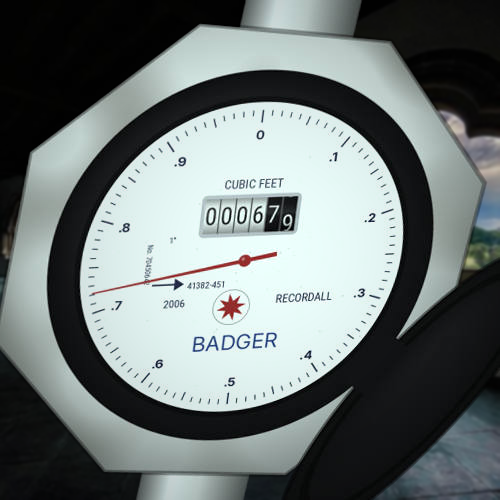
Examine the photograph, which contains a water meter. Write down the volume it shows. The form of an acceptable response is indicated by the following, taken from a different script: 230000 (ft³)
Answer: 678.72 (ft³)
